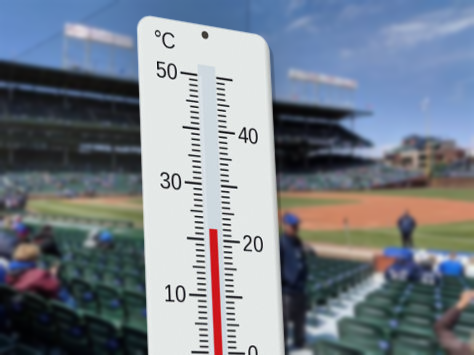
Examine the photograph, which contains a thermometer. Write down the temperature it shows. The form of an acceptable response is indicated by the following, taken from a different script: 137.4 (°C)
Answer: 22 (°C)
